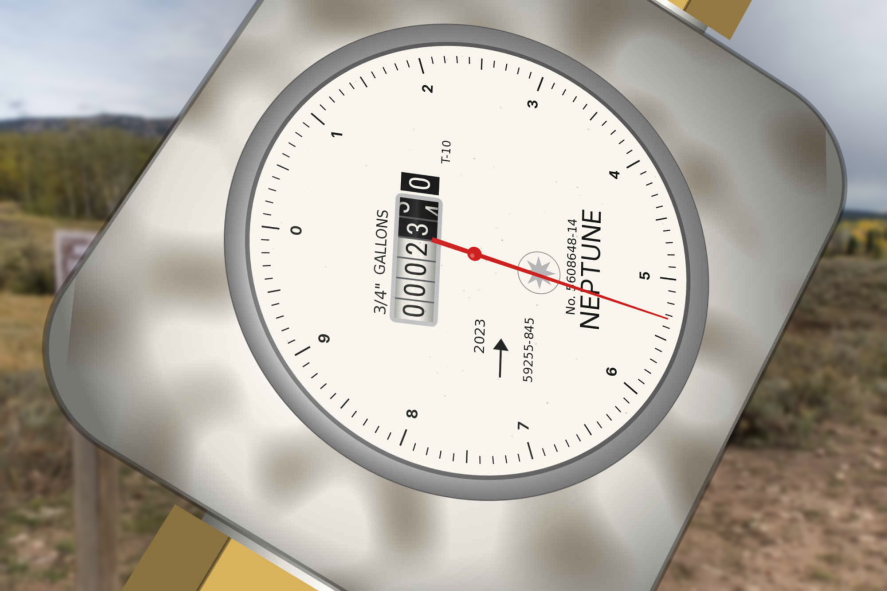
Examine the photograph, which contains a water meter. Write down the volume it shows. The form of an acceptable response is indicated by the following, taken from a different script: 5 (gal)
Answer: 2335.3 (gal)
